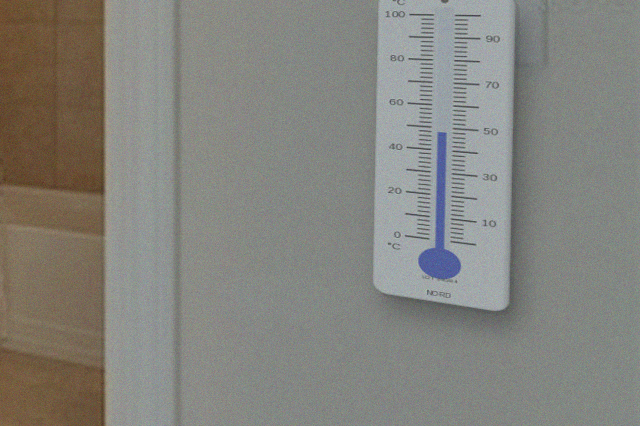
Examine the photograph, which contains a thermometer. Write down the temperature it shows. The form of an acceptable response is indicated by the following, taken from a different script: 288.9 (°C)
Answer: 48 (°C)
